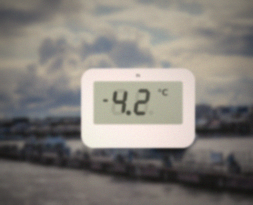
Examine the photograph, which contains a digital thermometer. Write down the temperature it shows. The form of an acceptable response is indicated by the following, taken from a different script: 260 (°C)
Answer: -4.2 (°C)
